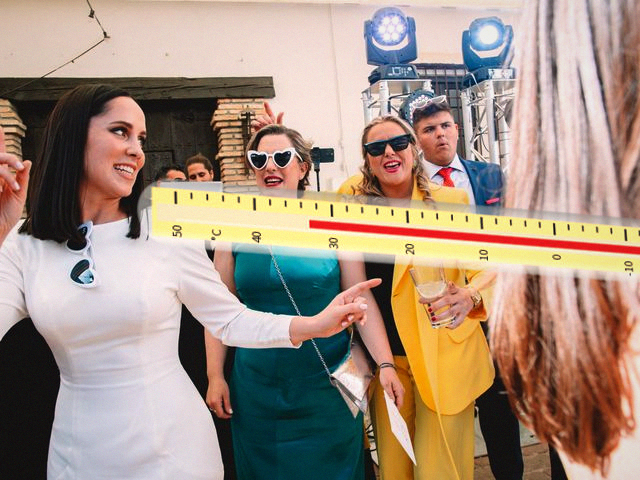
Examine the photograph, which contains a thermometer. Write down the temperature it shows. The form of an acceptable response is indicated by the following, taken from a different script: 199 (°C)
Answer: 33 (°C)
